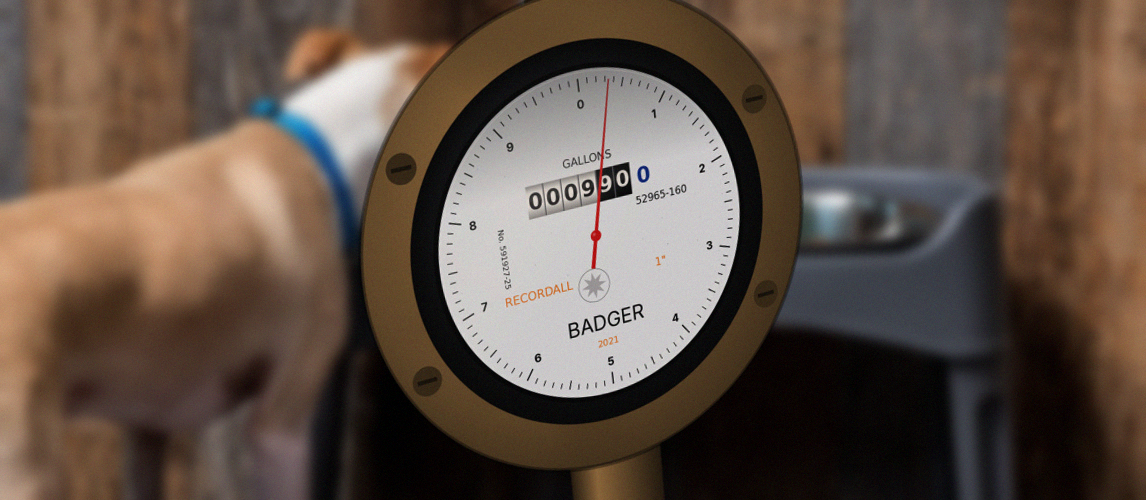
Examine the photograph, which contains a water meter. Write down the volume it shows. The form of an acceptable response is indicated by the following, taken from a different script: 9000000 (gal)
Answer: 9900.3 (gal)
